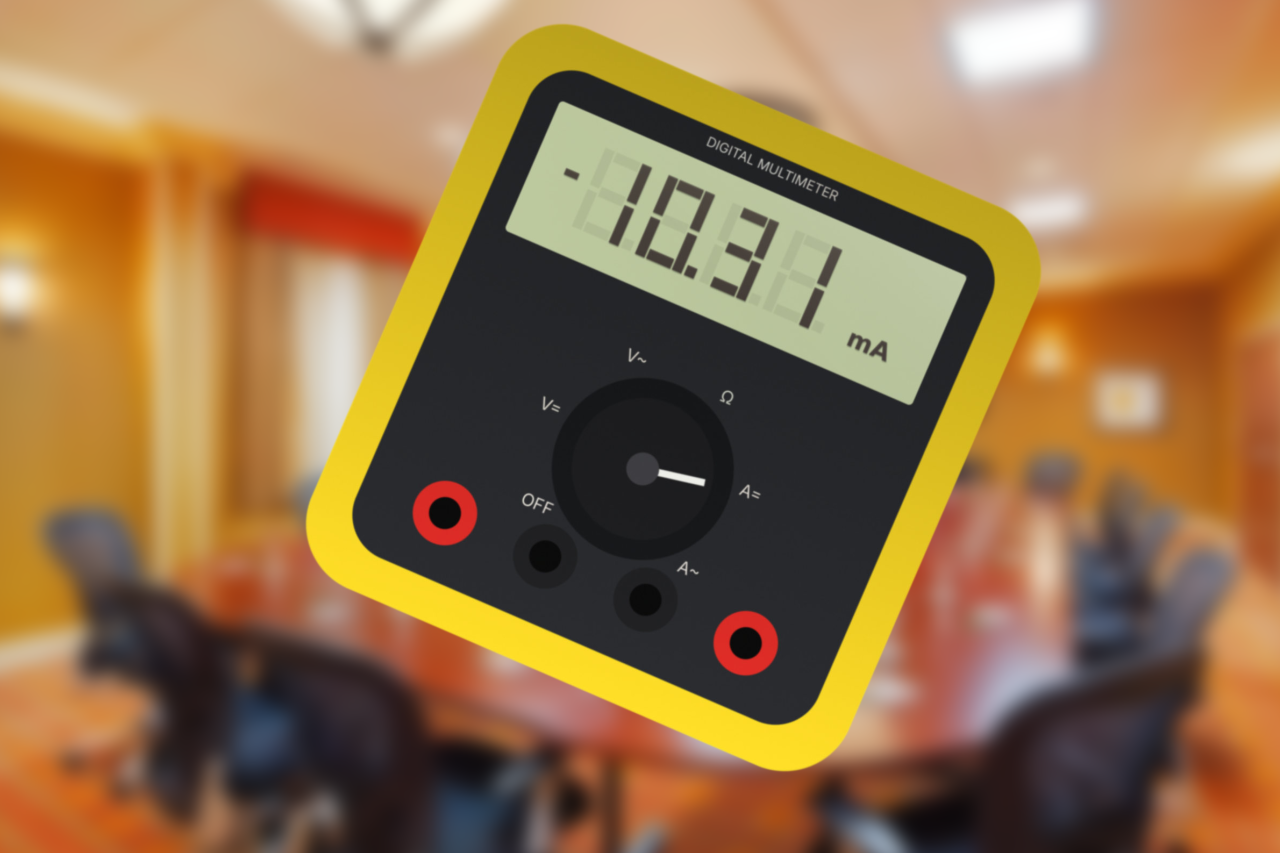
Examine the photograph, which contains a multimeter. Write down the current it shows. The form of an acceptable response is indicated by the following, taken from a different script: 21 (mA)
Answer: -10.31 (mA)
